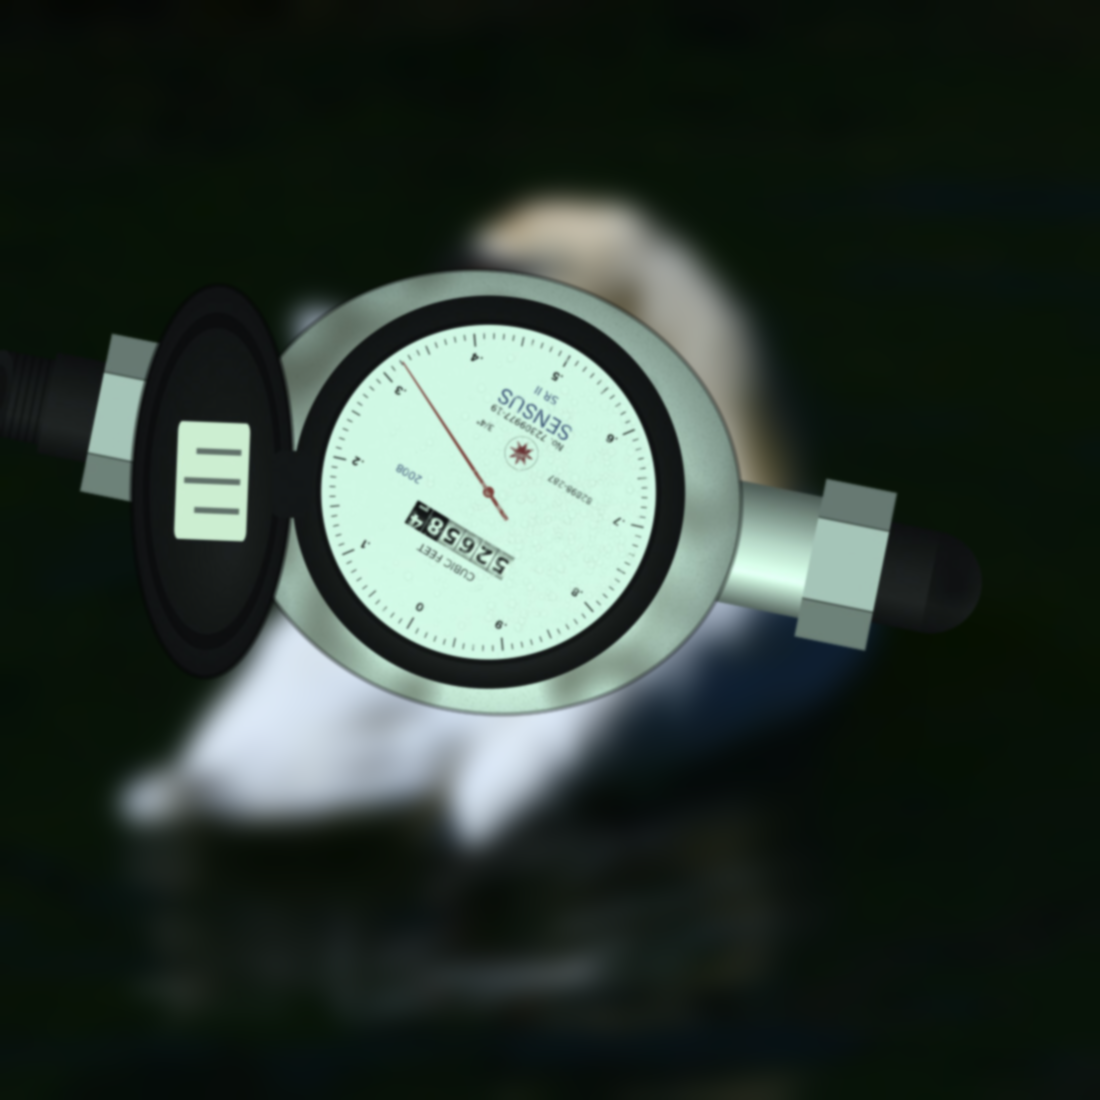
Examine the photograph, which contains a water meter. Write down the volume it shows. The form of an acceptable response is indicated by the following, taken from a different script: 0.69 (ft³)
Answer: 526584.32 (ft³)
